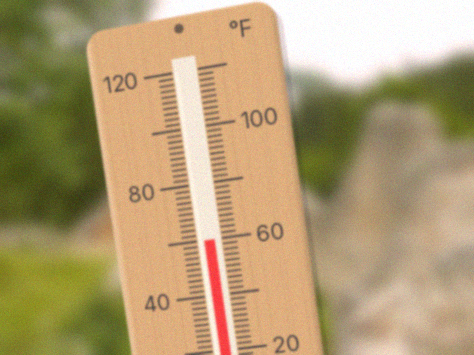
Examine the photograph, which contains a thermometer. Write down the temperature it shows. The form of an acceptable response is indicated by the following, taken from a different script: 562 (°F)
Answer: 60 (°F)
